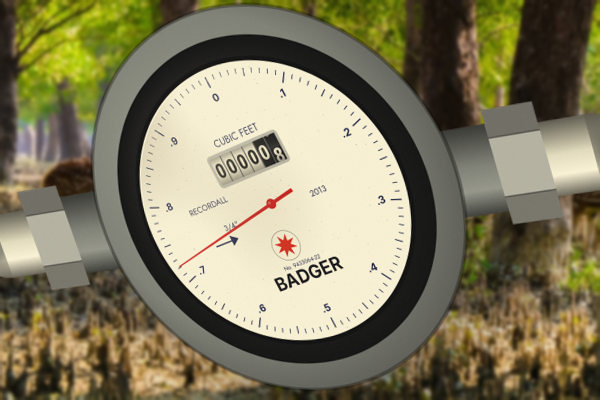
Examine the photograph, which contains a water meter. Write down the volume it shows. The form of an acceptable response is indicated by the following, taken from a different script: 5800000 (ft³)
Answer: 7.72 (ft³)
